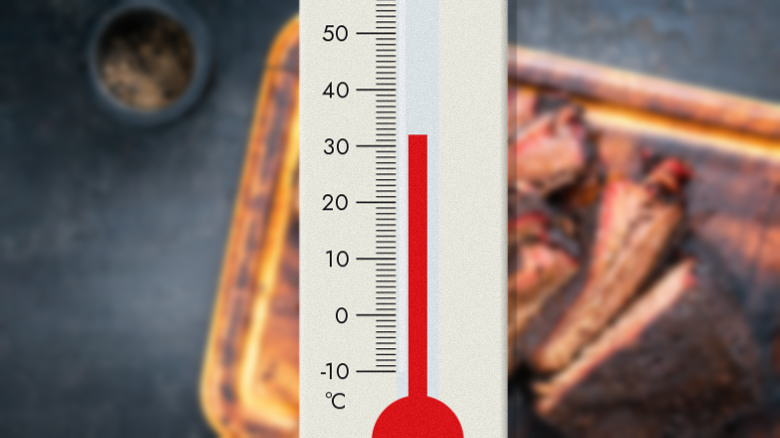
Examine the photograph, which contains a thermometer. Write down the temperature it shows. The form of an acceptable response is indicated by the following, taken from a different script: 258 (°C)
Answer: 32 (°C)
